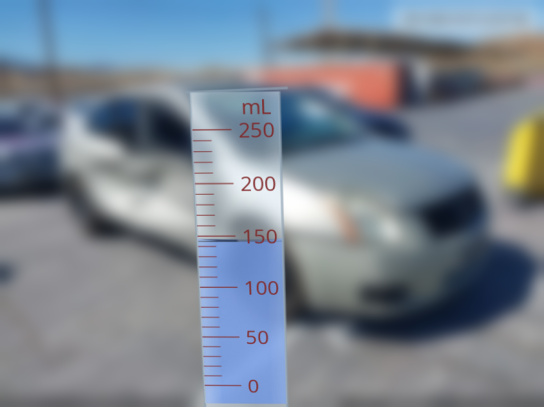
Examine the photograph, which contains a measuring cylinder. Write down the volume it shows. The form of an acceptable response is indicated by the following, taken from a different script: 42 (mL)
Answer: 145 (mL)
